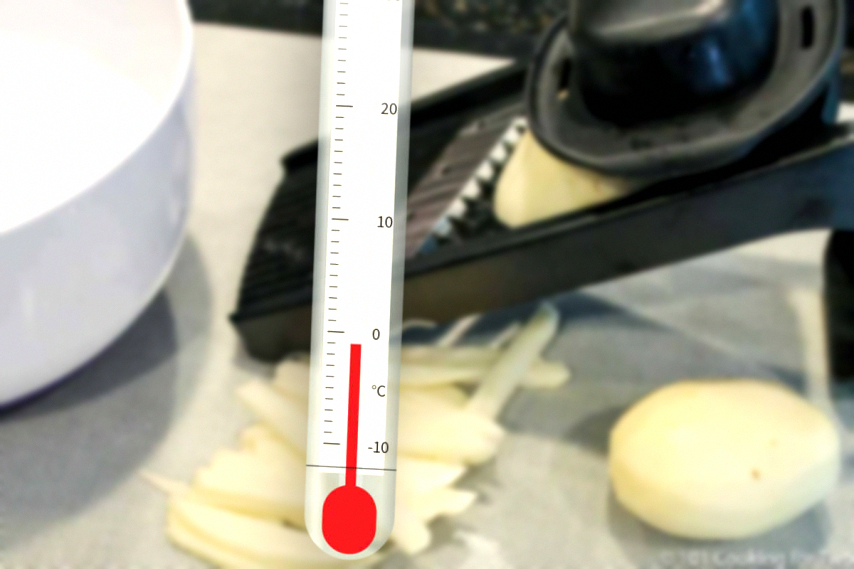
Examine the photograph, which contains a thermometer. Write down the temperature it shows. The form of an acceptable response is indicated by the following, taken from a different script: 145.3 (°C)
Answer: -1 (°C)
